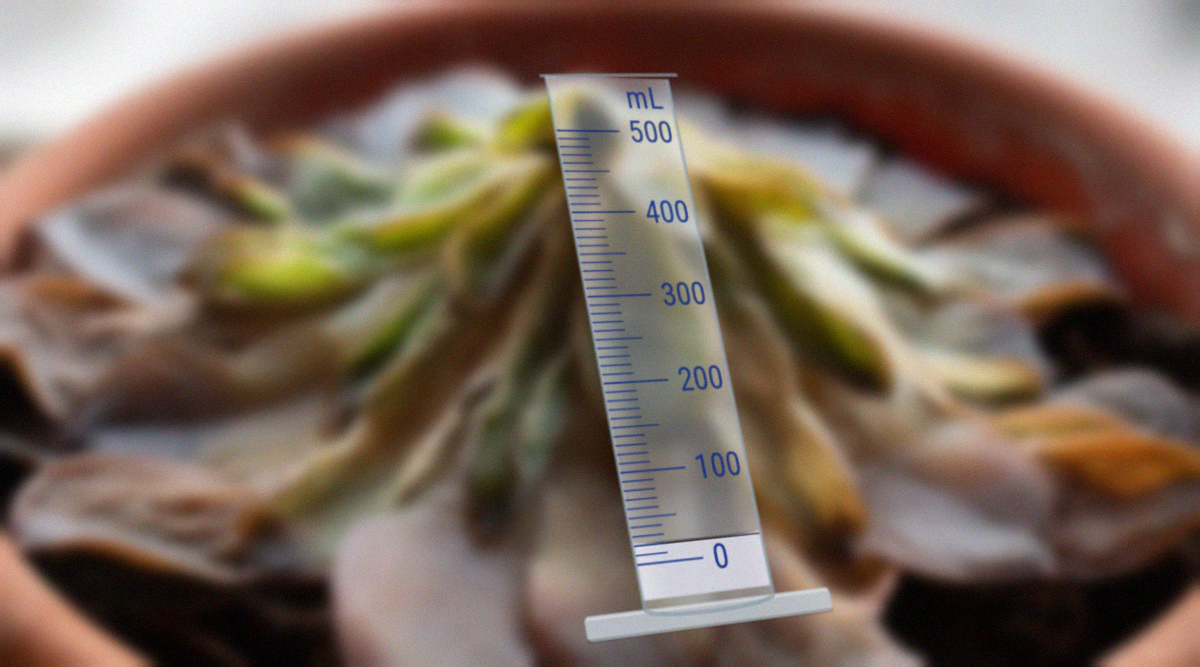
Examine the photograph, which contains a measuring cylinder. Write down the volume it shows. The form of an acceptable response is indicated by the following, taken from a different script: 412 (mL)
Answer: 20 (mL)
